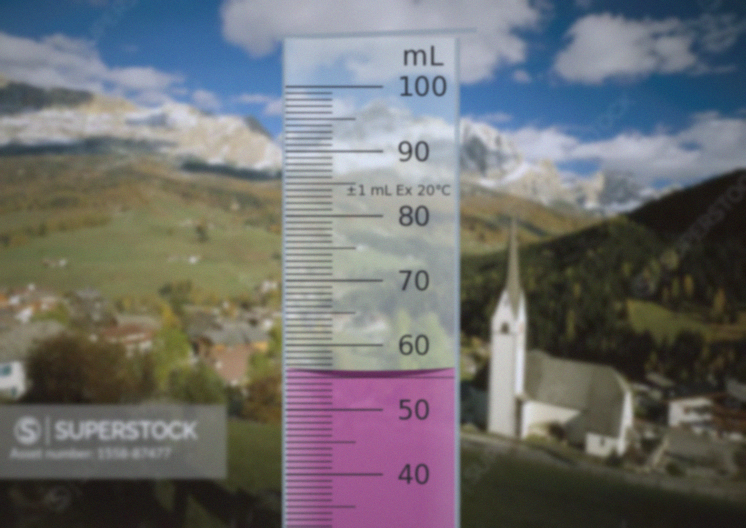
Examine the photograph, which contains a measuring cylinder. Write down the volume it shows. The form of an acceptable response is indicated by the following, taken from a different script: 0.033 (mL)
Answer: 55 (mL)
